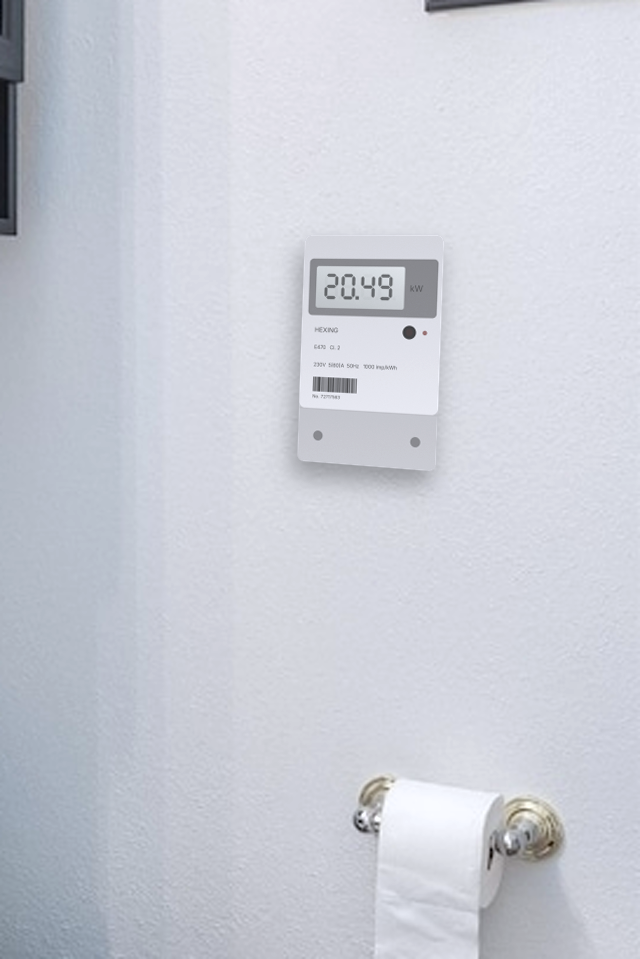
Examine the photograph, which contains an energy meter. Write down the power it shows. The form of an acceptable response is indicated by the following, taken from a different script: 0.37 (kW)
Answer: 20.49 (kW)
